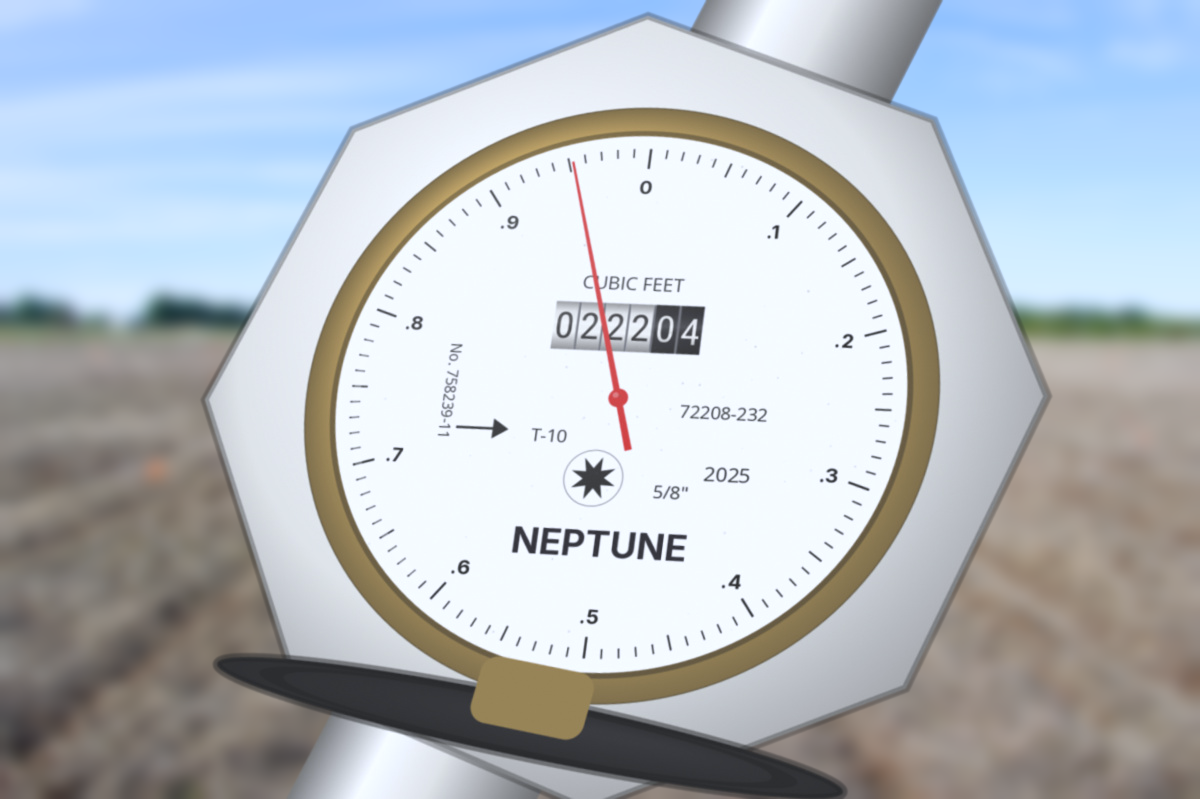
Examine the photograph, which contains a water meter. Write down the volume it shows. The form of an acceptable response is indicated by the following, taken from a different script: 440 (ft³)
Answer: 22203.95 (ft³)
